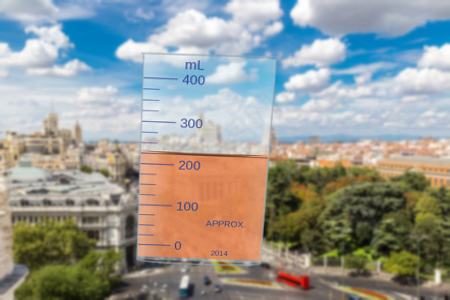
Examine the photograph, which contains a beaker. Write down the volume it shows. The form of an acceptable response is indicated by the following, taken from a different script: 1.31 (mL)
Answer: 225 (mL)
